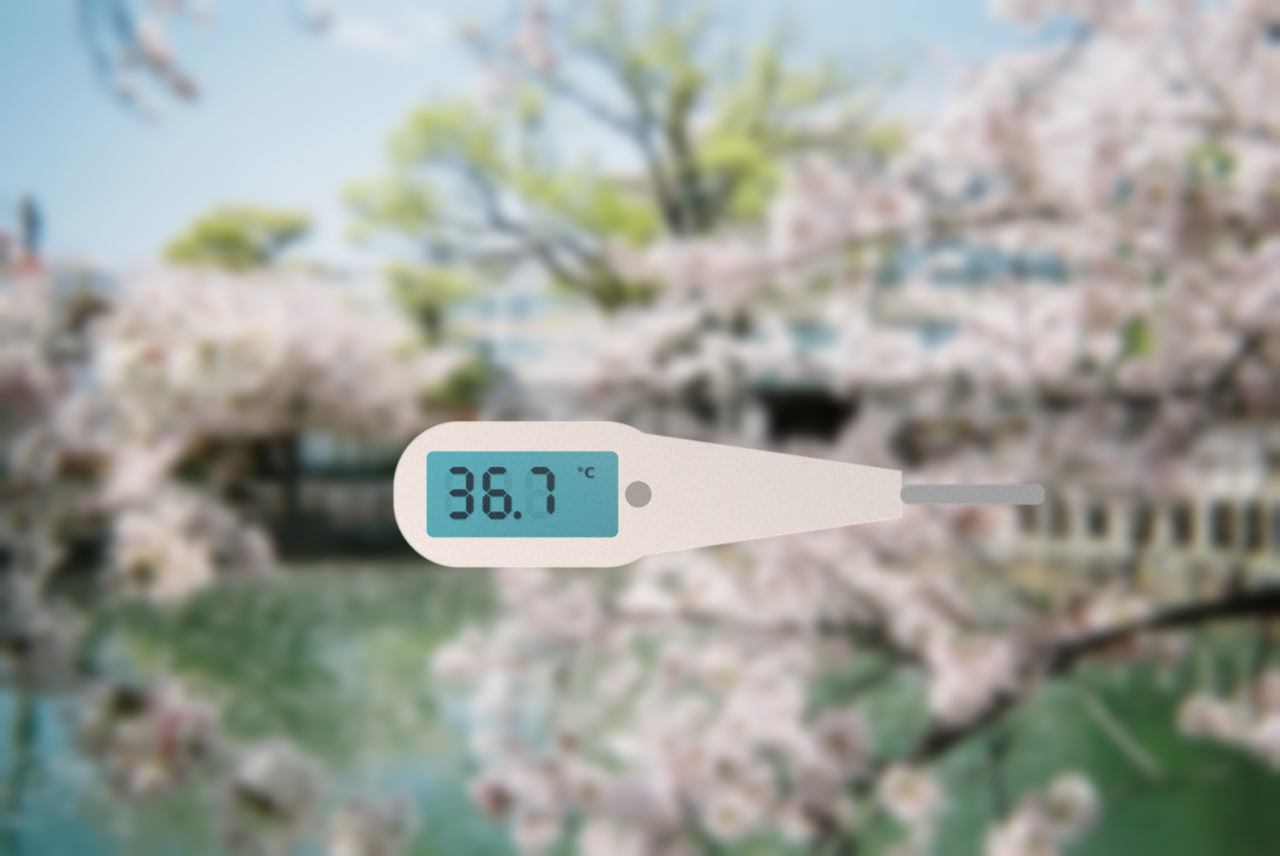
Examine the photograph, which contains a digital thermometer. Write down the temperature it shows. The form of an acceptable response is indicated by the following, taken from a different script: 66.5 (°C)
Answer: 36.7 (°C)
